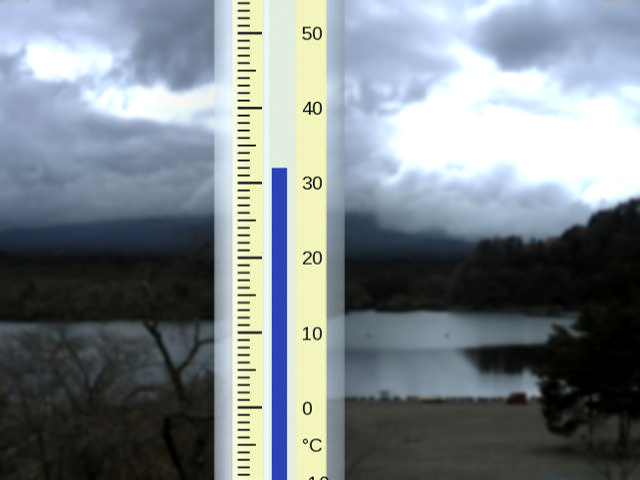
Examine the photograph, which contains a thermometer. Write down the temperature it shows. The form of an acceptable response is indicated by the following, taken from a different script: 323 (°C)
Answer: 32 (°C)
